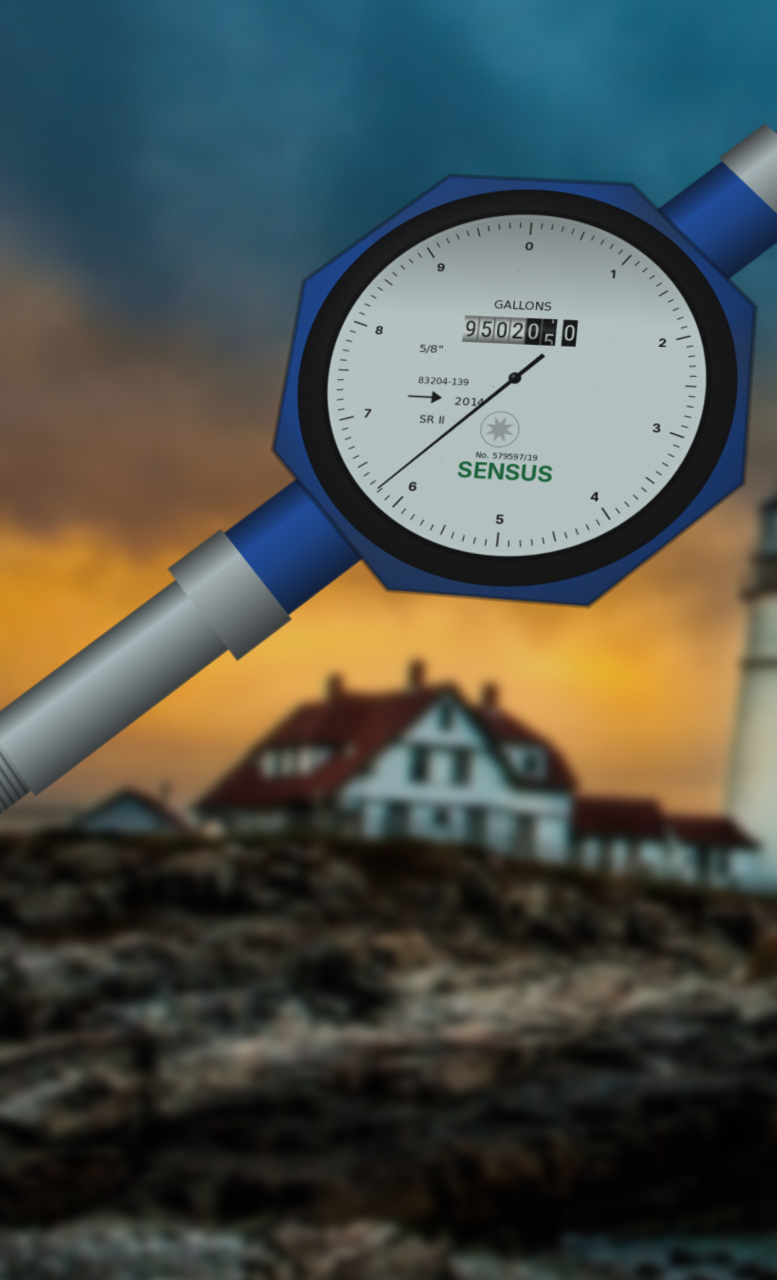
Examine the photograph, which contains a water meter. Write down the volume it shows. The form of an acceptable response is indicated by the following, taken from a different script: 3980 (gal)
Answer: 9502046.2 (gal)
